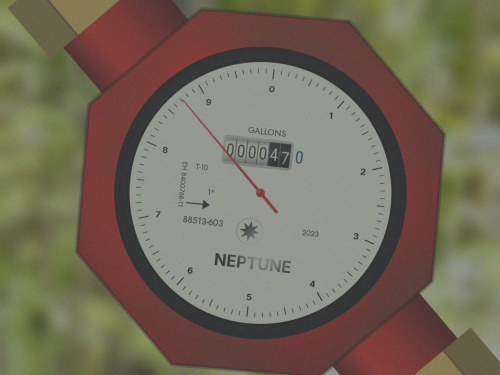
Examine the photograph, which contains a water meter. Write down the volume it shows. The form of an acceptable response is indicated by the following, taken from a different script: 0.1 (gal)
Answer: 468.7 (gal)
